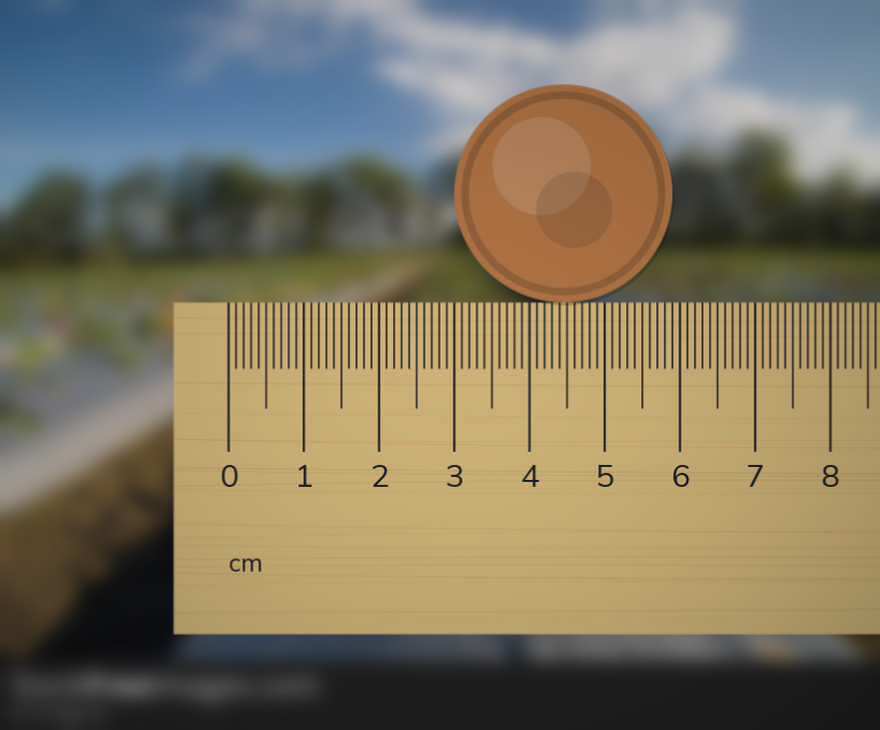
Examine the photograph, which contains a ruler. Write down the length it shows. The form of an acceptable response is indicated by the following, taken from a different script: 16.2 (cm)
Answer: 2.9 (cm)
